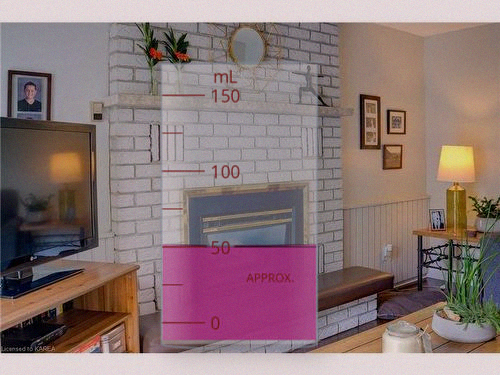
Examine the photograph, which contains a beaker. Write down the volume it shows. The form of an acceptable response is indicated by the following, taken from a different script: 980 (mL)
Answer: 50 (mL)
